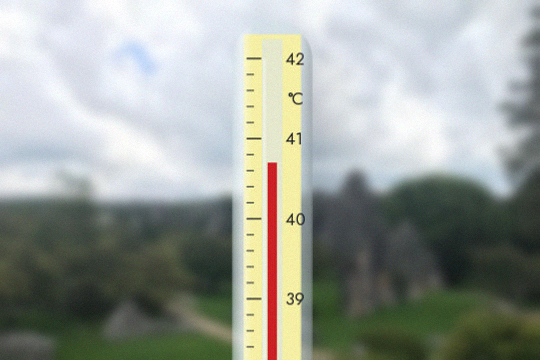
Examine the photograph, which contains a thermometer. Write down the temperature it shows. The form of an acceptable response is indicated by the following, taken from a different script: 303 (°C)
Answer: 40.7 (°C)
